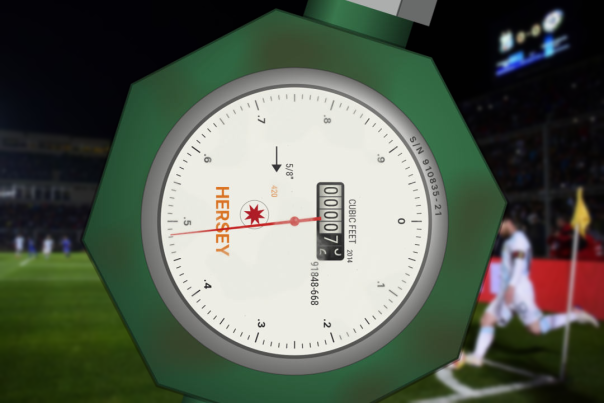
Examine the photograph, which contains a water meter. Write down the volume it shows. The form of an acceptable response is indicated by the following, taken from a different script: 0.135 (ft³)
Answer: 75.48 (ft³)
